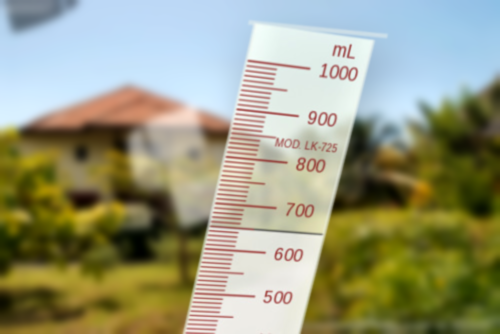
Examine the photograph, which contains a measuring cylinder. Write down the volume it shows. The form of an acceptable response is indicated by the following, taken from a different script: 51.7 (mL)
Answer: 650 (mL)
